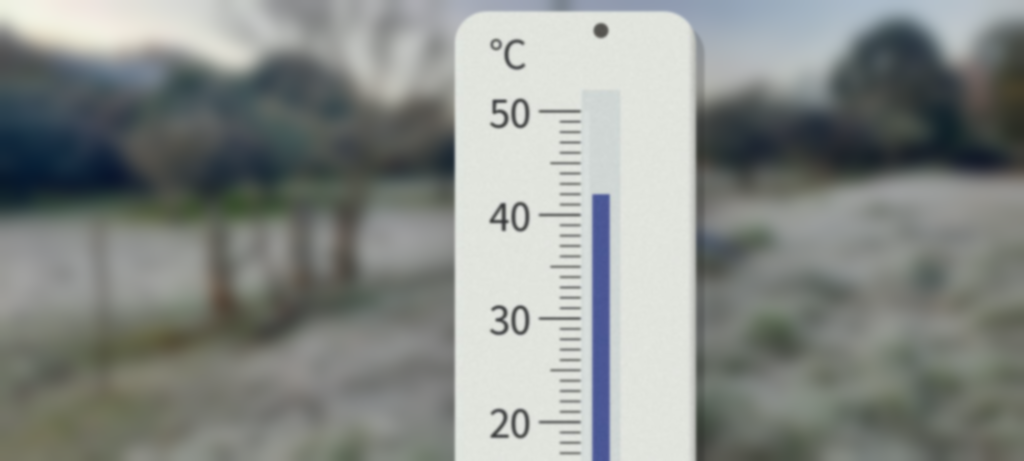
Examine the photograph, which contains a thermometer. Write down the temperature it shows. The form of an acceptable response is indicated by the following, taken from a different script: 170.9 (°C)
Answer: 42 (°C)
